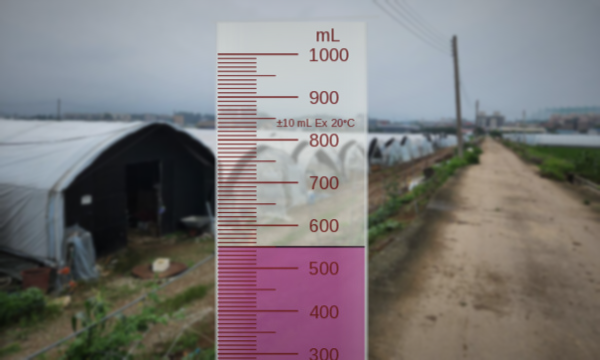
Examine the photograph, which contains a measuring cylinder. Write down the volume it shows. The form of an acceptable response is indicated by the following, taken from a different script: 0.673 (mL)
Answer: 550 (mL)
